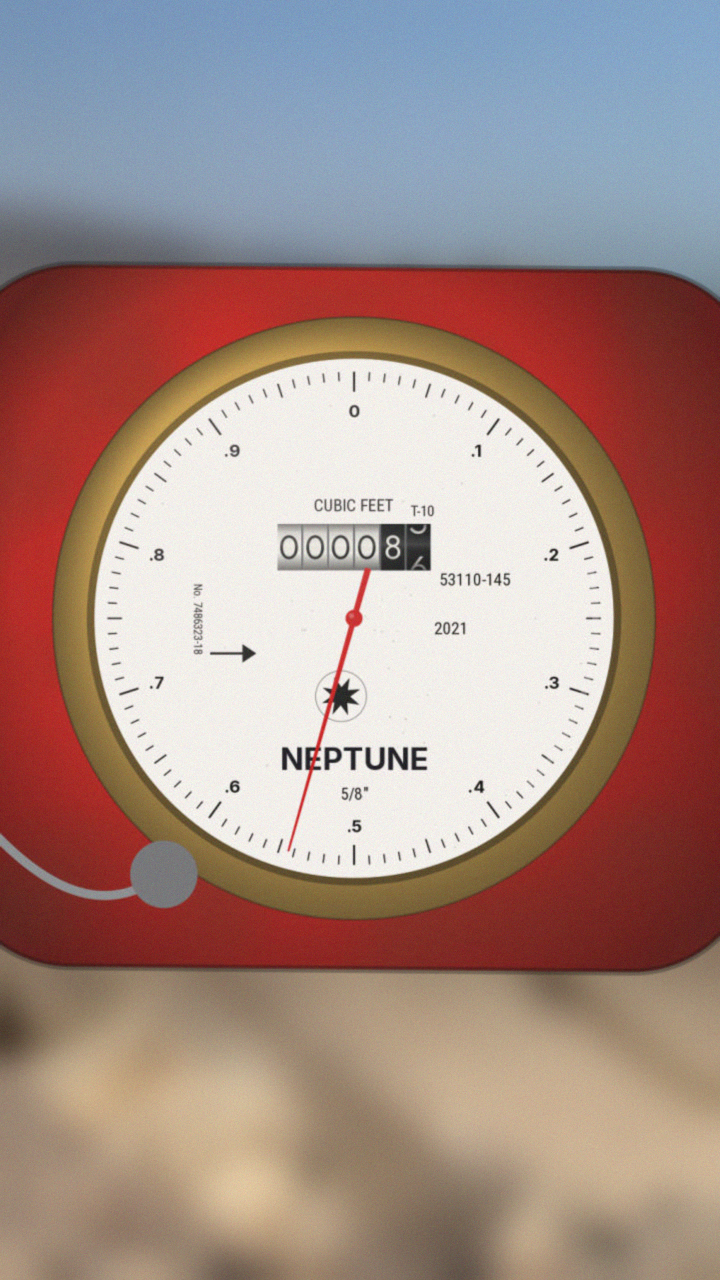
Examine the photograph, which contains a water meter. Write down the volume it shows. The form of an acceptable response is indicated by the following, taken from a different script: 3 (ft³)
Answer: 85.54 (ft³)
